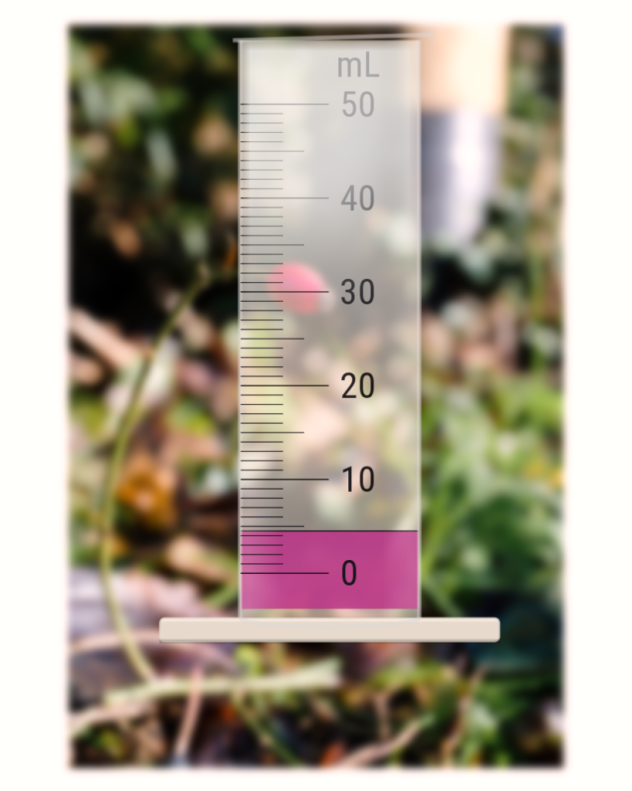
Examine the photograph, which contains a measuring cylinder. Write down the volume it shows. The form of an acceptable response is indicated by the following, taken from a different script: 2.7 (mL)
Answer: 4.5 (mL)
